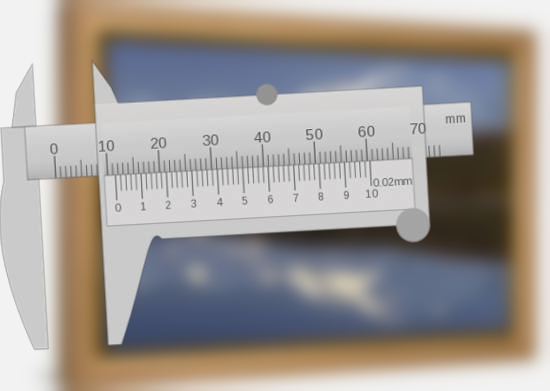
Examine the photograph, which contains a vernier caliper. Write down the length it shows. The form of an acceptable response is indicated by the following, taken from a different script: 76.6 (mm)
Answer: 11.5 (mm)
